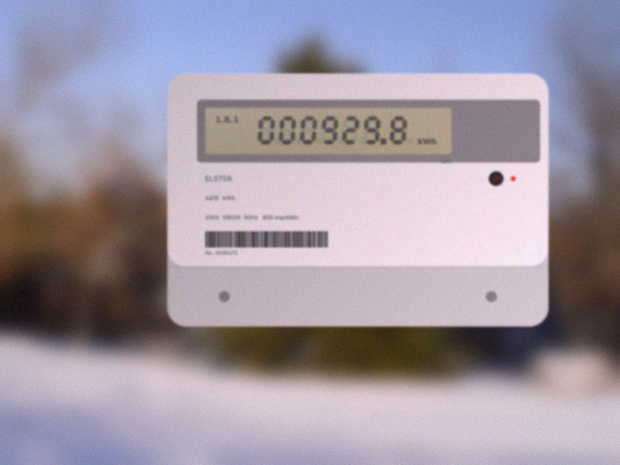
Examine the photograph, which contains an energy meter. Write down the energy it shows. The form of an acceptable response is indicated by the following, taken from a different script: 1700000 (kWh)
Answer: 929.8 (kWh)
